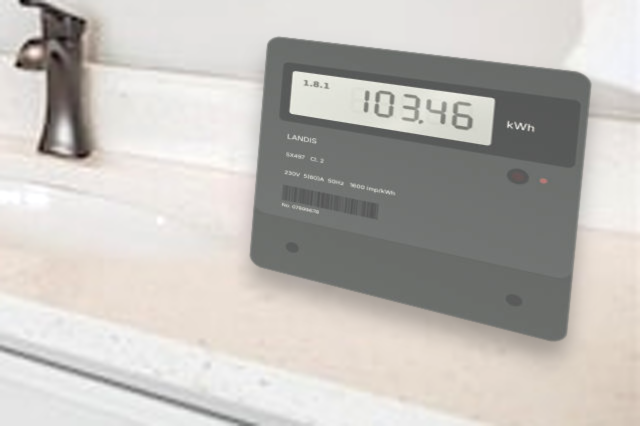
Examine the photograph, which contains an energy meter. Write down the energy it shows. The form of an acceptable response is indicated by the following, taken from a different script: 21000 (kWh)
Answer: 103.46 (kWh)
